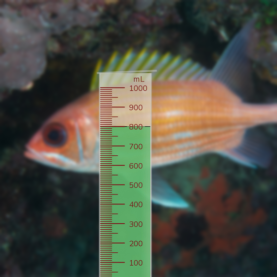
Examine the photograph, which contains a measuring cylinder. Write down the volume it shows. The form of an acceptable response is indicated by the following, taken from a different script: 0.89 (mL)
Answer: 800 (mL)
